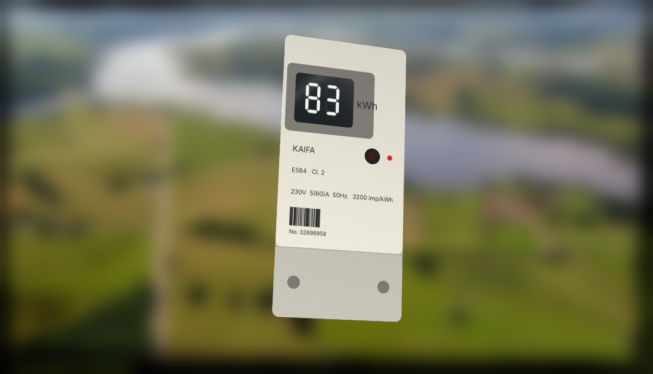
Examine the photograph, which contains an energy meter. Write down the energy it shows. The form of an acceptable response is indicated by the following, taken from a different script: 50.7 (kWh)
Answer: 83 (kWh)
